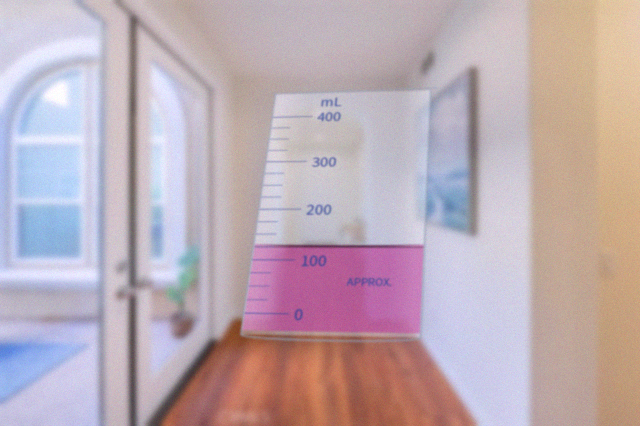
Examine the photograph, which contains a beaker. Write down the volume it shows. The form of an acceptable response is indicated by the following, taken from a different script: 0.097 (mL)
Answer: 125 (mL)
